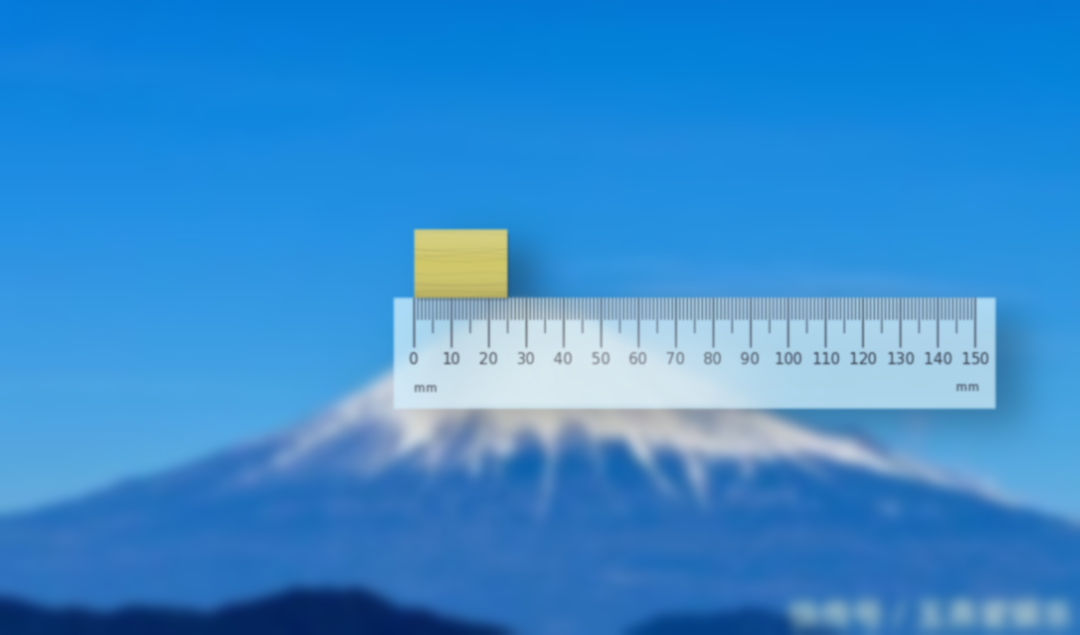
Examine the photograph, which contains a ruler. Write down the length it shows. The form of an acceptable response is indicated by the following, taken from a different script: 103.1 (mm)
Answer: 25 (mm)
